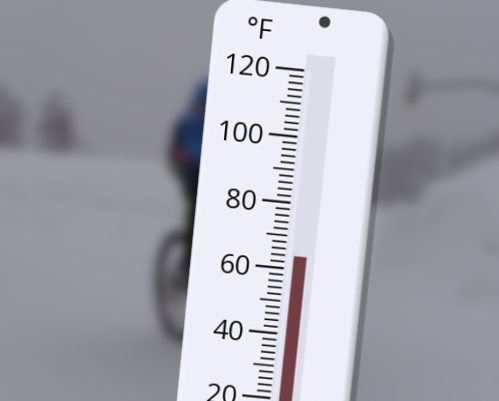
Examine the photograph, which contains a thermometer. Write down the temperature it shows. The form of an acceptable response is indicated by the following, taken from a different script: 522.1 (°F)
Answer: 64 (°F)
